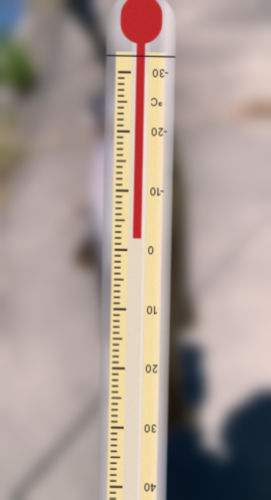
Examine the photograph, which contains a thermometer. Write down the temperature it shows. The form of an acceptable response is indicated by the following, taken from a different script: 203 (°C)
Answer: -2 (°C)
